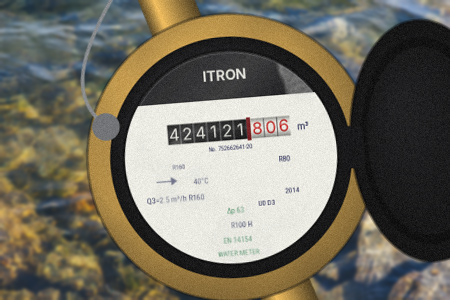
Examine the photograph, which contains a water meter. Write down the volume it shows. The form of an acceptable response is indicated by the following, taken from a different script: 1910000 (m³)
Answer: 424121.806 (m³)
